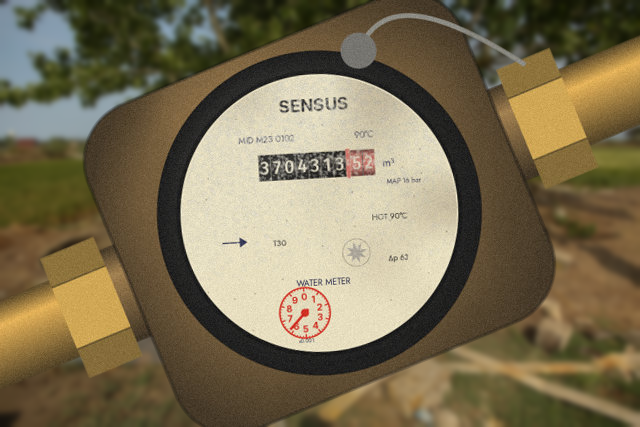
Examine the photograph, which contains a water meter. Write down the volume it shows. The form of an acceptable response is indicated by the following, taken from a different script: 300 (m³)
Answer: 3704313.526 (m³)
